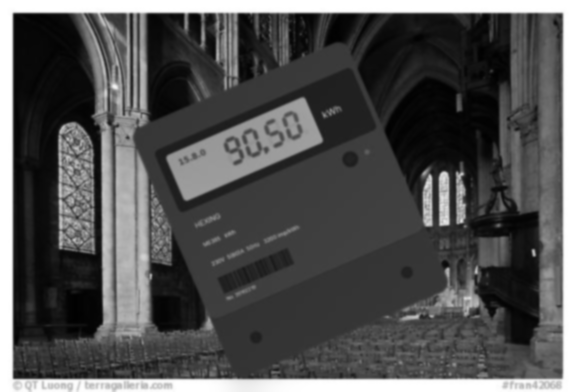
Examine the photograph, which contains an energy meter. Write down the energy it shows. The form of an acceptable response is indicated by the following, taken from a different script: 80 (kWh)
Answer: 90.50 (kWh)
